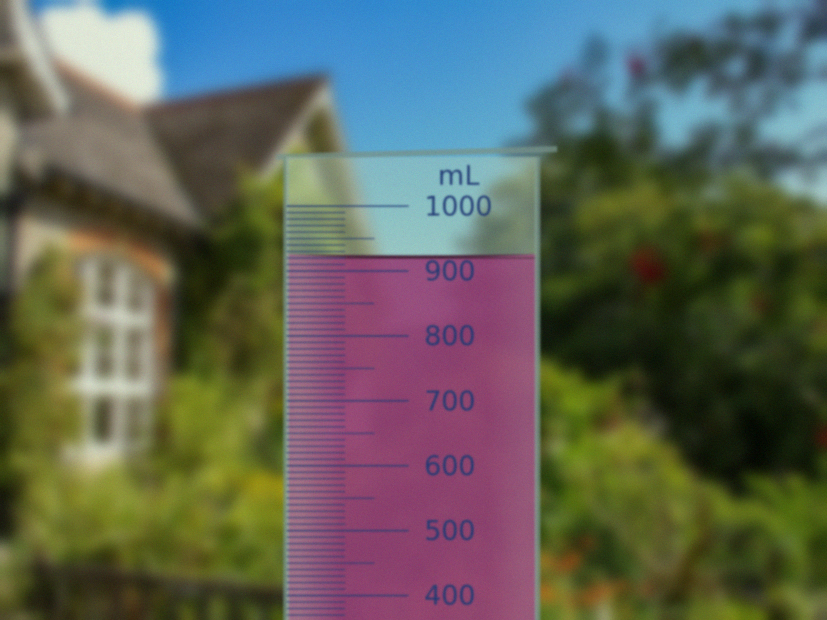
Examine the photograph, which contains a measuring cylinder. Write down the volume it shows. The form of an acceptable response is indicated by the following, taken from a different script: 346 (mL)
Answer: 920 (mL)
